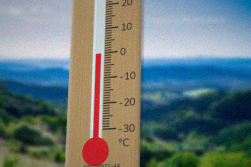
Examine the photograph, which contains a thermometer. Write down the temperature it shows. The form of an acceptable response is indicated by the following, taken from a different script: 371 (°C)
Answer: 0 (°C)
